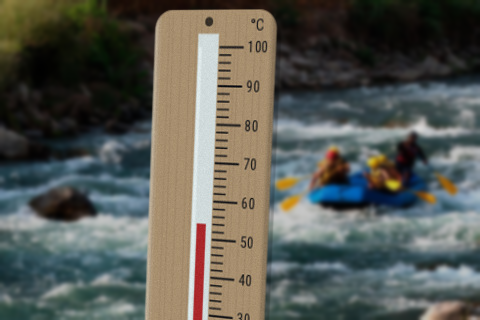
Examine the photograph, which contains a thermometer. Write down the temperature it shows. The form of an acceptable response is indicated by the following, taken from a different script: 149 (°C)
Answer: 54 (°C)
